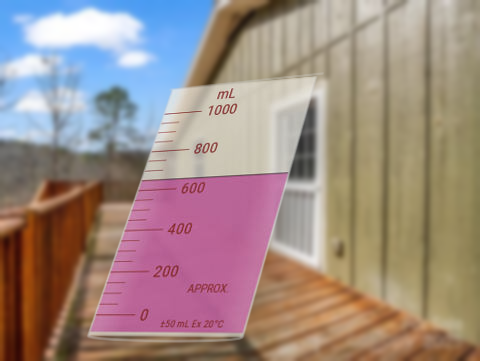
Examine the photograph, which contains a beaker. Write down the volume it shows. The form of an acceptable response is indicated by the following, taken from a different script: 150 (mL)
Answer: 650 (mL)
